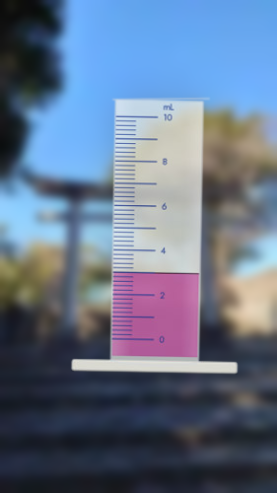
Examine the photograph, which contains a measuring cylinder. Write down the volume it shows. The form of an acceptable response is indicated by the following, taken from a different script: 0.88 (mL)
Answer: 3 (mL)
